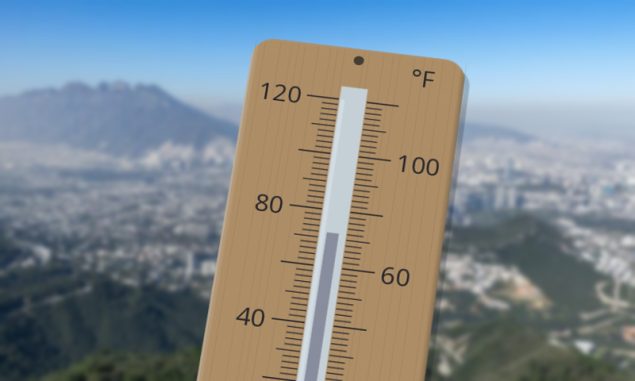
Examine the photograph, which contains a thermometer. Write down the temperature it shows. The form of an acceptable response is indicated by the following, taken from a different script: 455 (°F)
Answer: 72 (°F)
